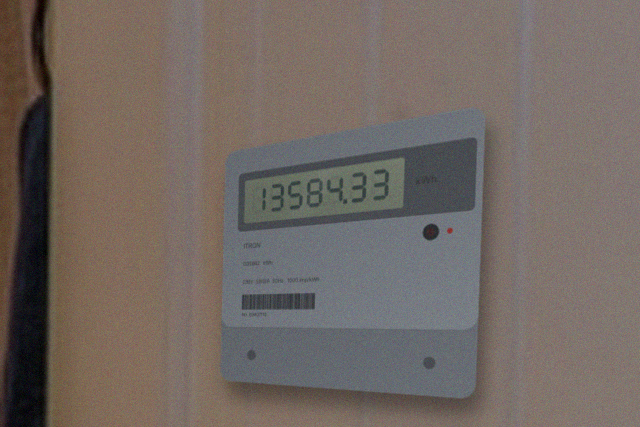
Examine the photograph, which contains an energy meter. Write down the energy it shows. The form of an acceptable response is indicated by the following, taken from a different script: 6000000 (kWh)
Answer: 13584.33 (kWh)
